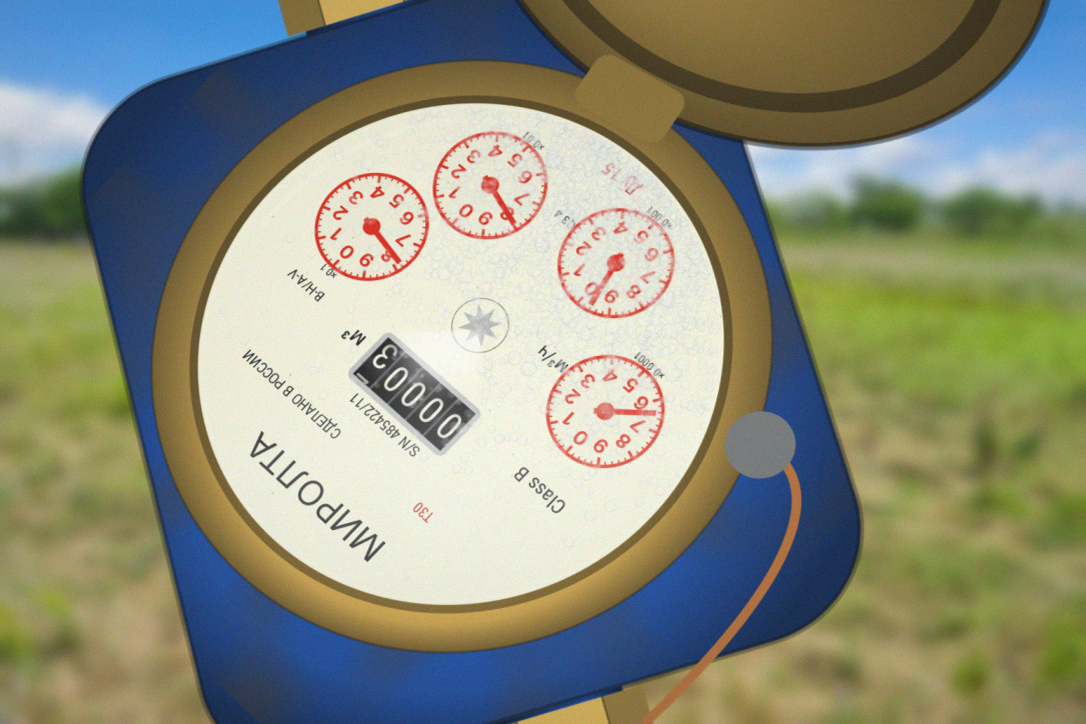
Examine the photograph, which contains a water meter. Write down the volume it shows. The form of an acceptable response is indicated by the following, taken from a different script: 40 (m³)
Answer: 2.7796 (m³)
